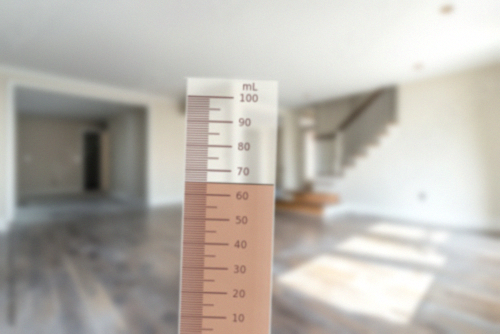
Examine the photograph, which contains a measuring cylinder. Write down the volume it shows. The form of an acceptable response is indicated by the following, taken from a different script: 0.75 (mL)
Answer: 65 (mL)
